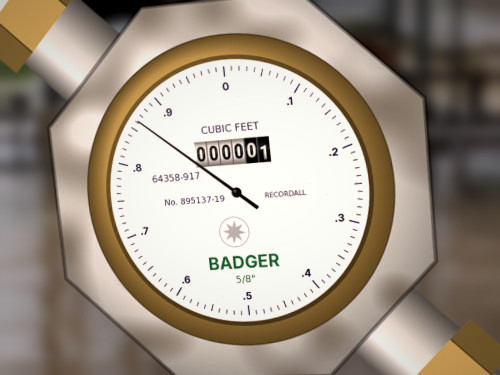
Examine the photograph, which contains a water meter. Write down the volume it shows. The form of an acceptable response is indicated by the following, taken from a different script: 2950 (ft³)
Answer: 0.86 (ft³)
